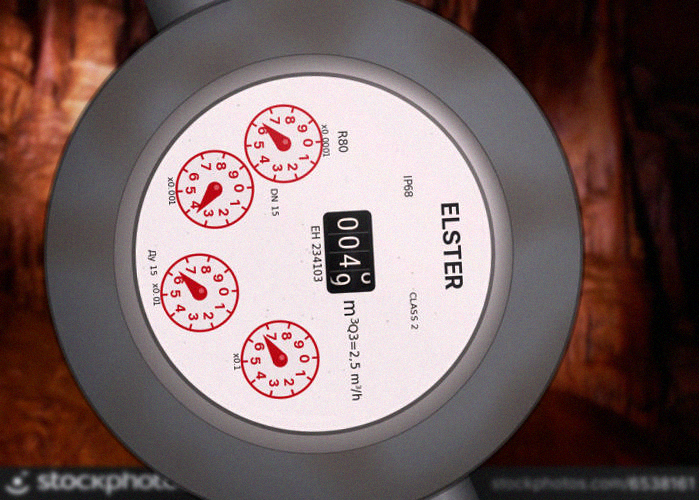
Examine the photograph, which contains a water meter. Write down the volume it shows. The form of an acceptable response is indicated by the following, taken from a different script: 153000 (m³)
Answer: 48.6636 (m³)
